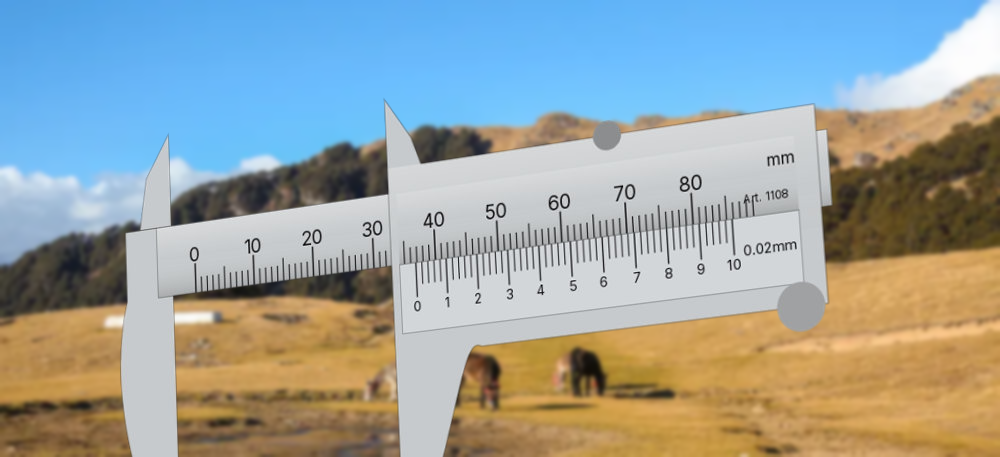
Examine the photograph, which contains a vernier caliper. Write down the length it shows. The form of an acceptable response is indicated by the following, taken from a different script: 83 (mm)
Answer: 36.8 (mm)
